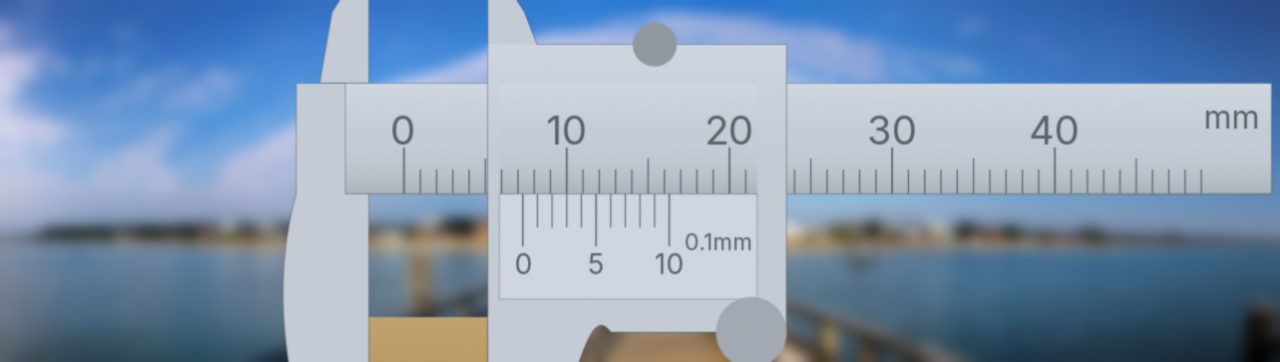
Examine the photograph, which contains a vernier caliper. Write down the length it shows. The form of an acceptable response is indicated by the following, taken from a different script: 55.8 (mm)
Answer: 7.3 (mm)
